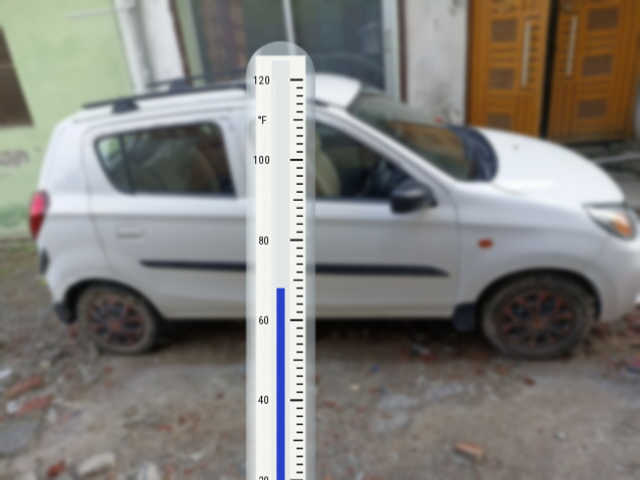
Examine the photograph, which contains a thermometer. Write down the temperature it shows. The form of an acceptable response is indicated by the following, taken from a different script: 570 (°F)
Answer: 68 (°F)
